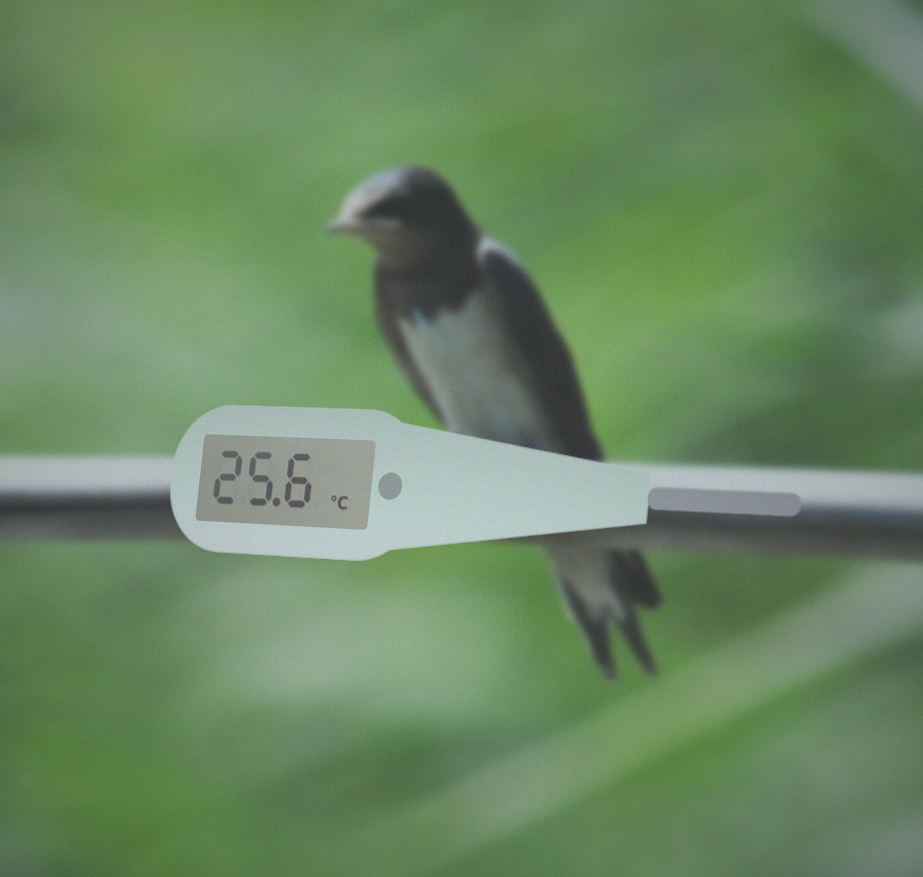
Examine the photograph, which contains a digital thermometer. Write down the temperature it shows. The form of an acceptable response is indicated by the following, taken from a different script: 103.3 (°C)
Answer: 25.6 (°C)
